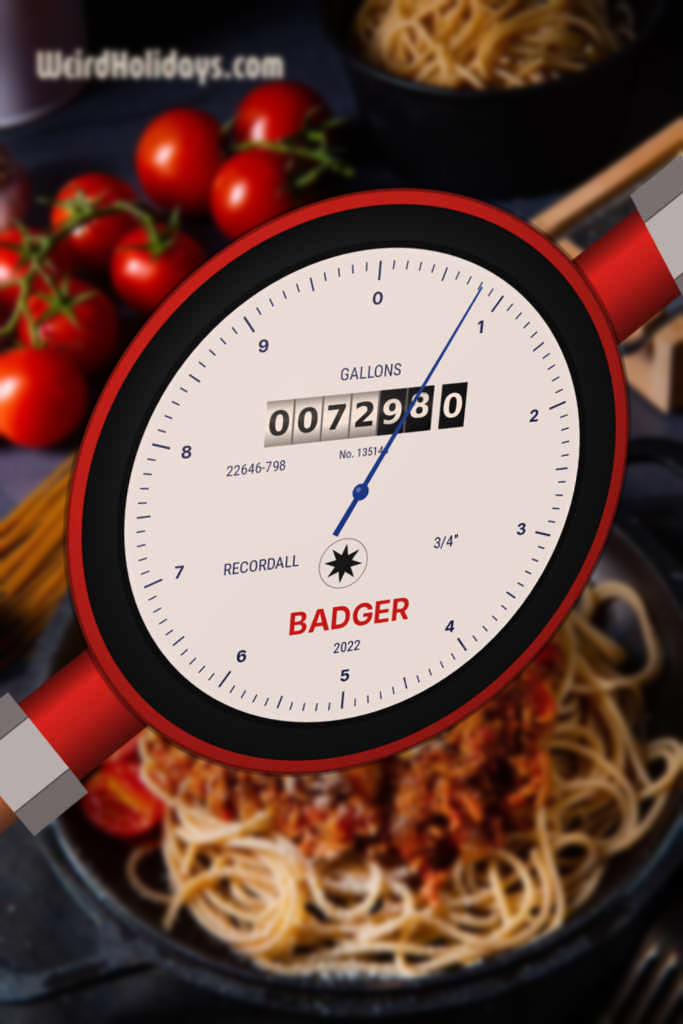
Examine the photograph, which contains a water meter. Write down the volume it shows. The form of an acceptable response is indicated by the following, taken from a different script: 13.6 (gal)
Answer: 72980.8 (gal)
